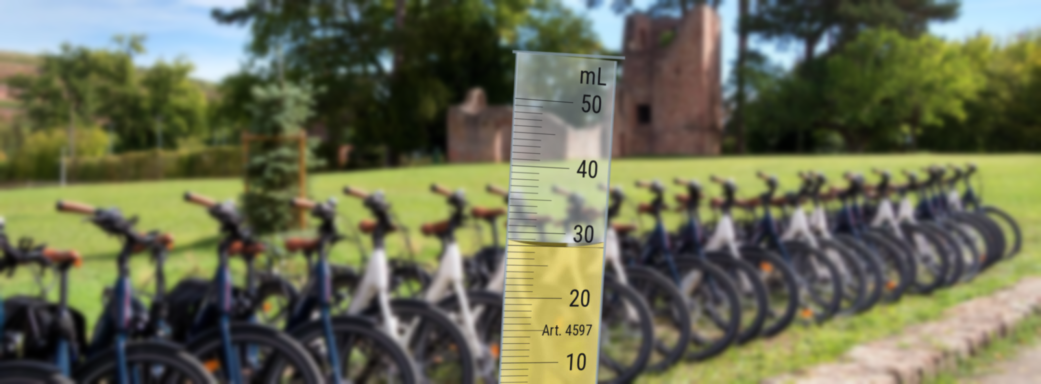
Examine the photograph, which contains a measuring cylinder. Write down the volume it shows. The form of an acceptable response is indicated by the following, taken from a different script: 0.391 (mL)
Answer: 28 (mL)
